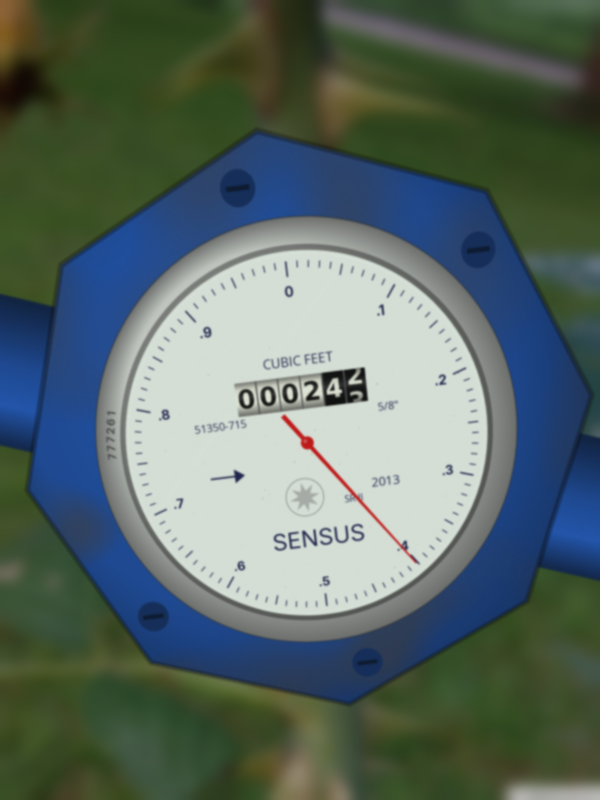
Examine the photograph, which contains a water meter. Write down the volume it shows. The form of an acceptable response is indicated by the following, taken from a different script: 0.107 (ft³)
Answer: 242.40 (ft³)
